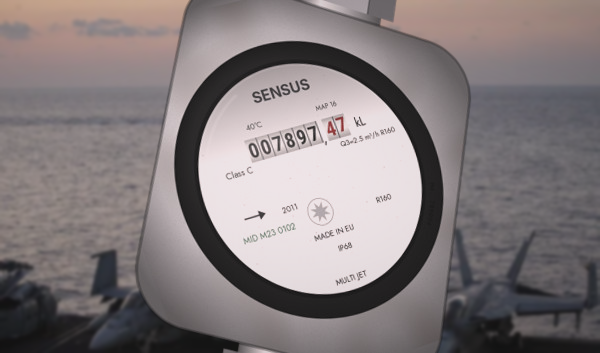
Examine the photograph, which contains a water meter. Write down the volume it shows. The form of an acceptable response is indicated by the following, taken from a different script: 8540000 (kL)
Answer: 7897.47 (kL)
